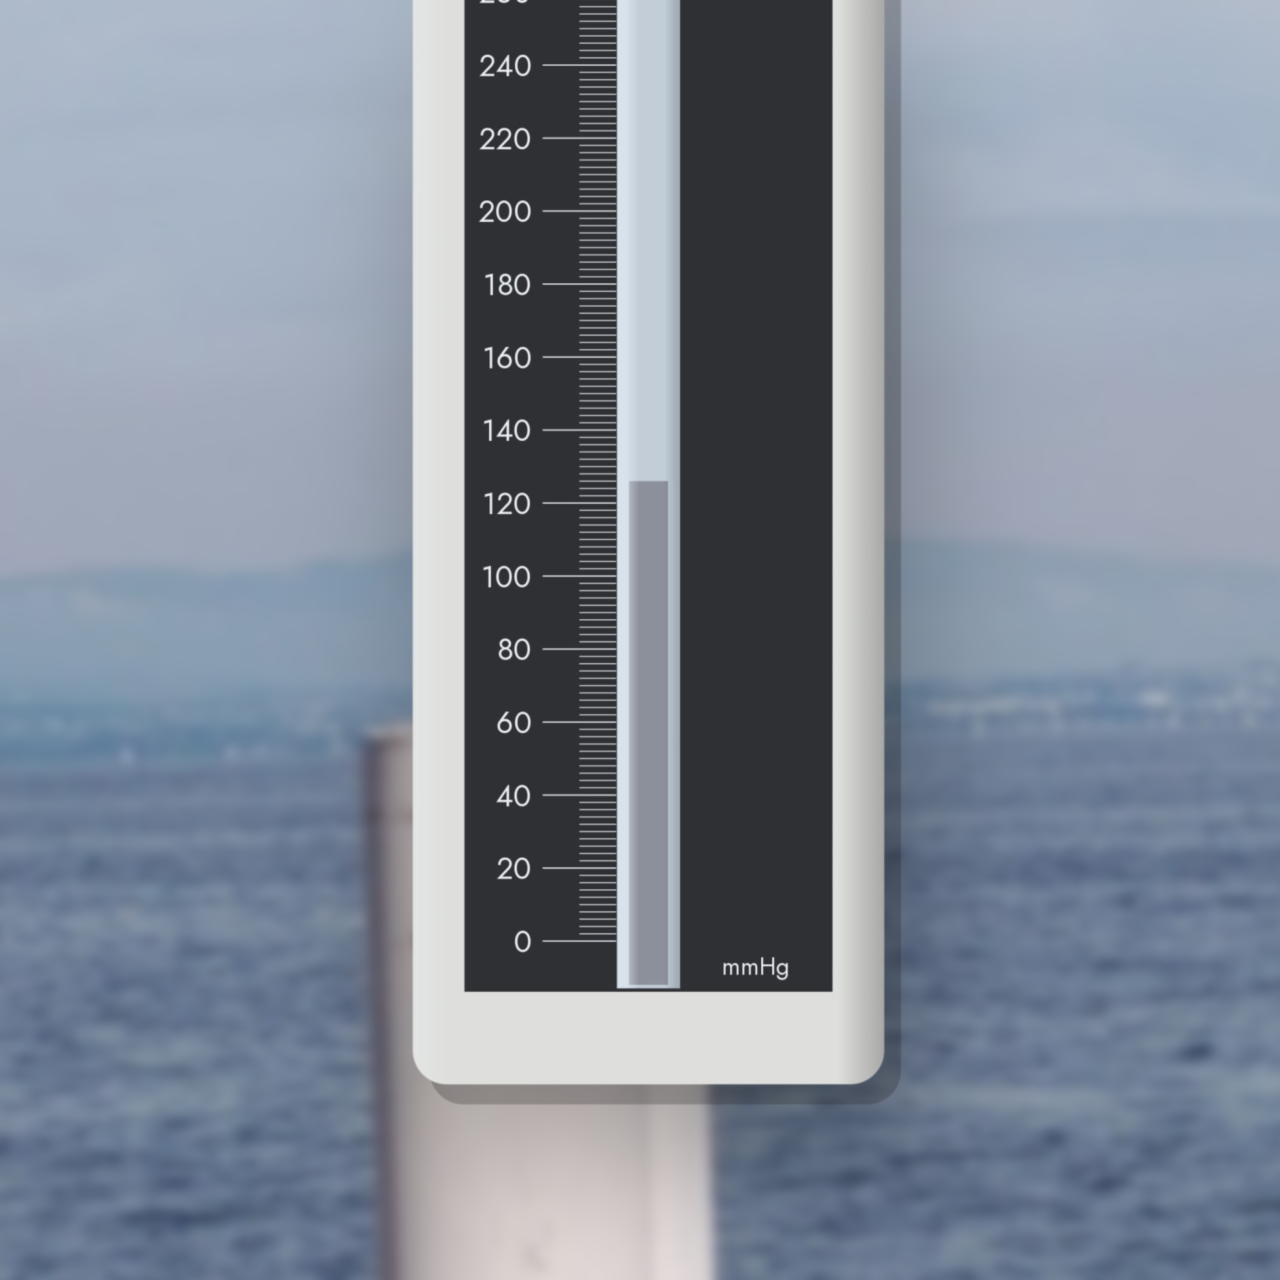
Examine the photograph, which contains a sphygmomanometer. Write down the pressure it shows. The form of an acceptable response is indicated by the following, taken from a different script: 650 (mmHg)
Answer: 126 (mmHg)
